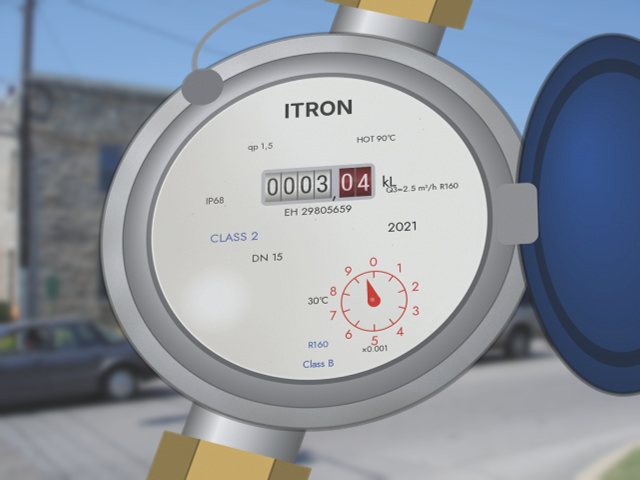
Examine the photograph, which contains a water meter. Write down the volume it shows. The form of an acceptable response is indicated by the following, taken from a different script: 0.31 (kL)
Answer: 3.039 (kL)
